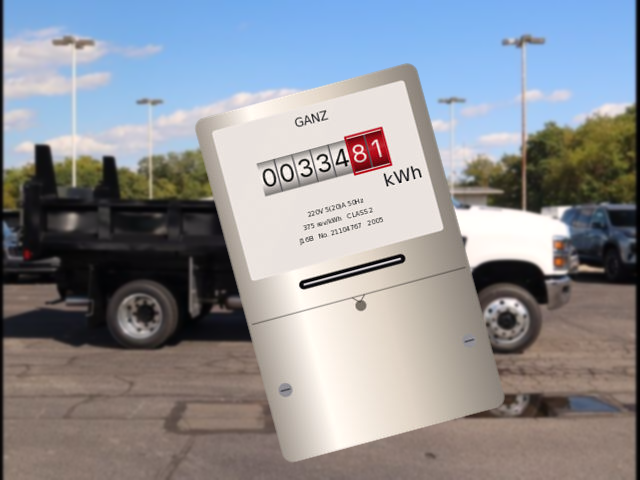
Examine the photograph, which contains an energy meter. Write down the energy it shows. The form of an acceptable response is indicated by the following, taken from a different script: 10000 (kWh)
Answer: 334.81 (kWh)
